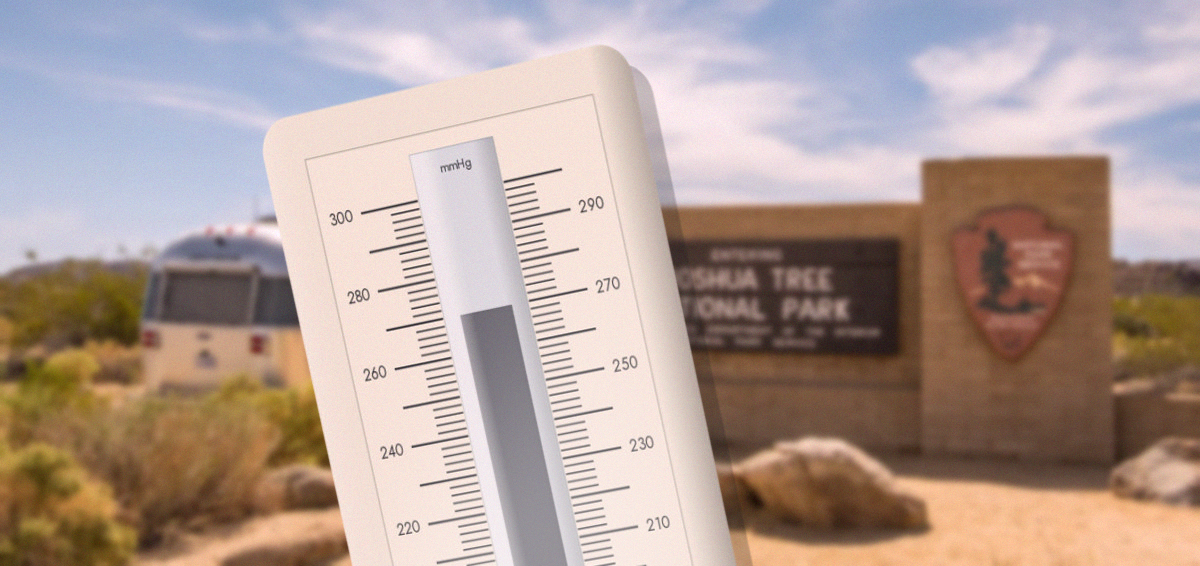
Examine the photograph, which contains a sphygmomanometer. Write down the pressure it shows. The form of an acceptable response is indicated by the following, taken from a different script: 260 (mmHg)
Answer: 270 (mmHg)
